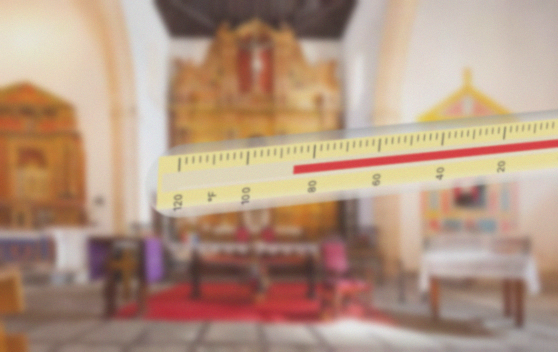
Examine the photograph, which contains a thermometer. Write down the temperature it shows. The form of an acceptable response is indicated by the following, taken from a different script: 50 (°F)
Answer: 86 (°F)
